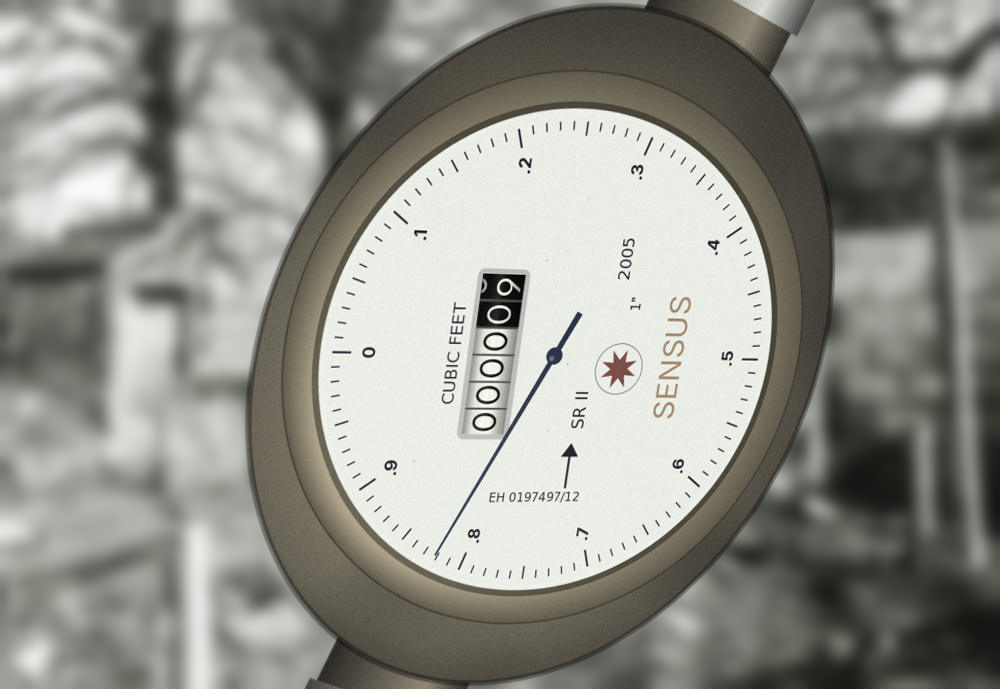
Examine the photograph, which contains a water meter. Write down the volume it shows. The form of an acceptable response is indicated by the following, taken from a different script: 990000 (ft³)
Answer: 8.82 (ft³)
